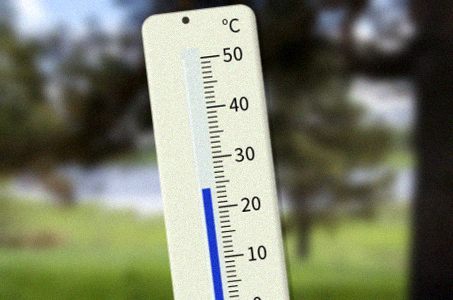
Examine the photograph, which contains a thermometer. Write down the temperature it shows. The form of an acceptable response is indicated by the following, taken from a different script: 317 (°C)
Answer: 24 (°C)
